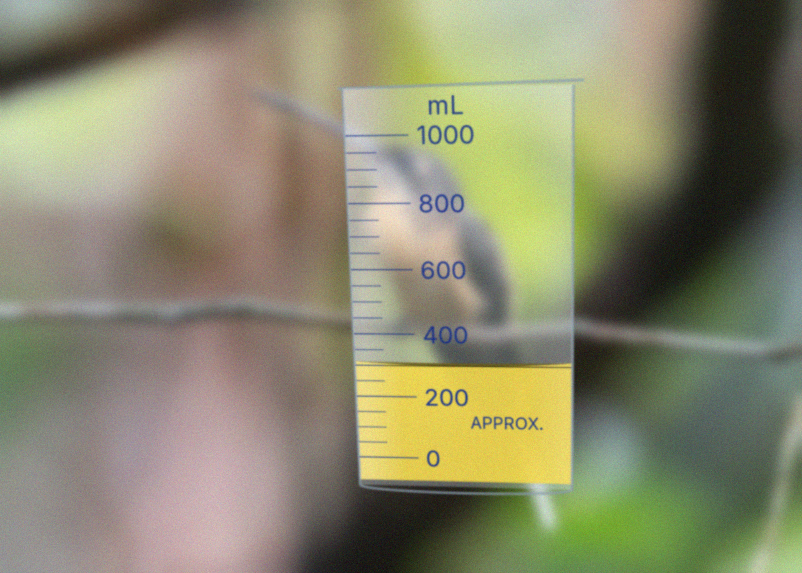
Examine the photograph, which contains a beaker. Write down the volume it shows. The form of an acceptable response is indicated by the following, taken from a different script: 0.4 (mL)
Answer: 300 (mL)
